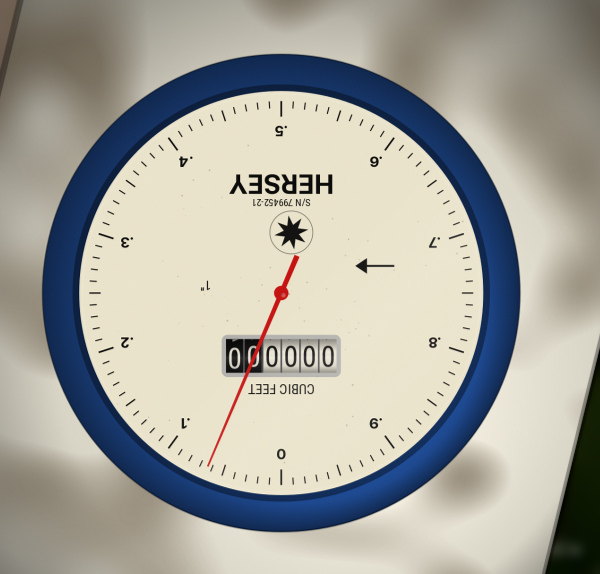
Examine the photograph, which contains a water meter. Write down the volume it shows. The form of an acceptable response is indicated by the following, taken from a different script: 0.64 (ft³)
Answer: 0.06 (ft³)
